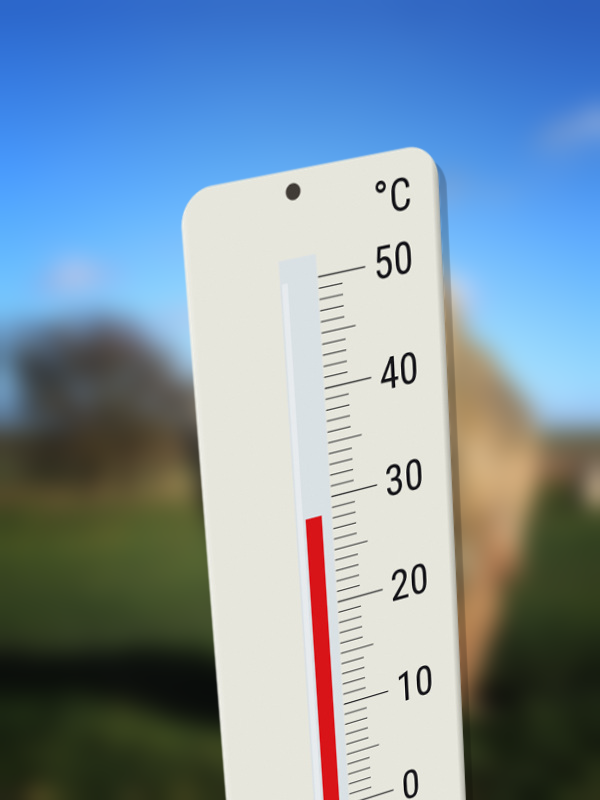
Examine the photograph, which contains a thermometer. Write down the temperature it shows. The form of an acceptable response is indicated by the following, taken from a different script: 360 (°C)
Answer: 28.5 (°C)
